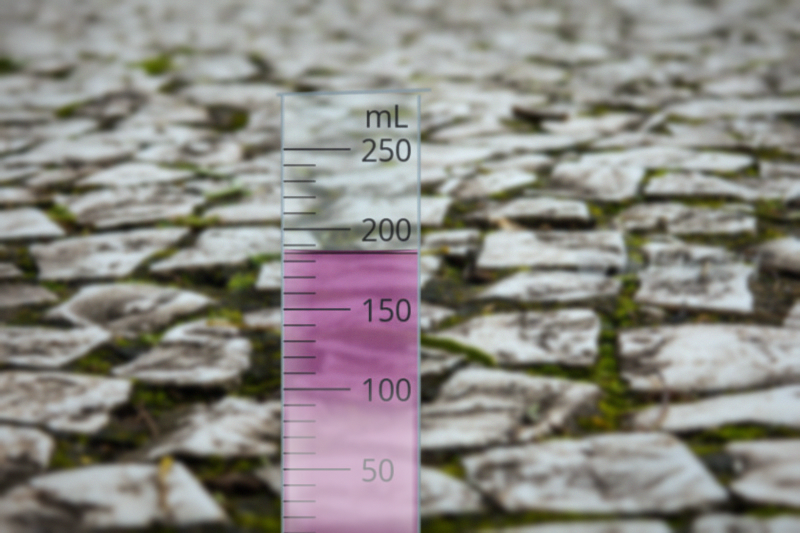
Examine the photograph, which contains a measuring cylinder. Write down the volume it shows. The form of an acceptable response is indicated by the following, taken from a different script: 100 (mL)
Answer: 185 (mL)
